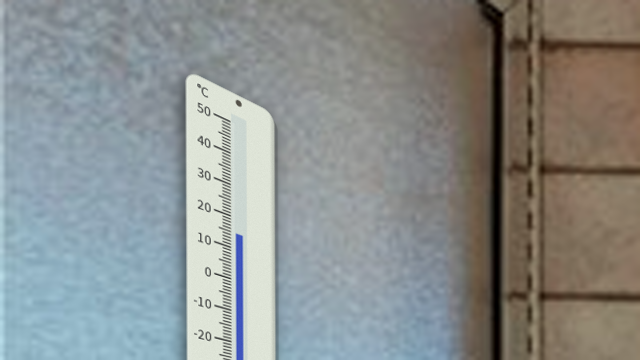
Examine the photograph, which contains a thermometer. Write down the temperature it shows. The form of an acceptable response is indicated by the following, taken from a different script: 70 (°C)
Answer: 15 (°C)
